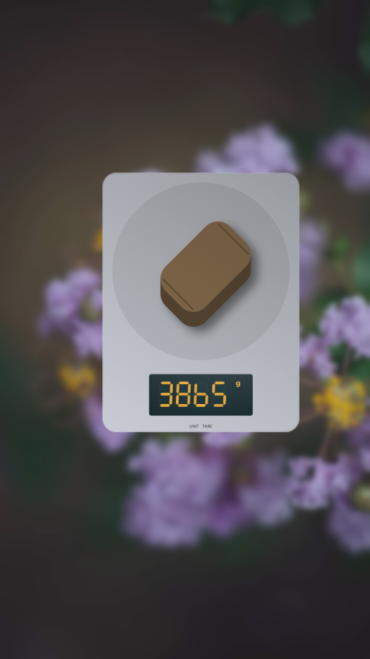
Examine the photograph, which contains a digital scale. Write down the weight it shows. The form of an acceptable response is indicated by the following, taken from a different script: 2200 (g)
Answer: 3865 (g)
